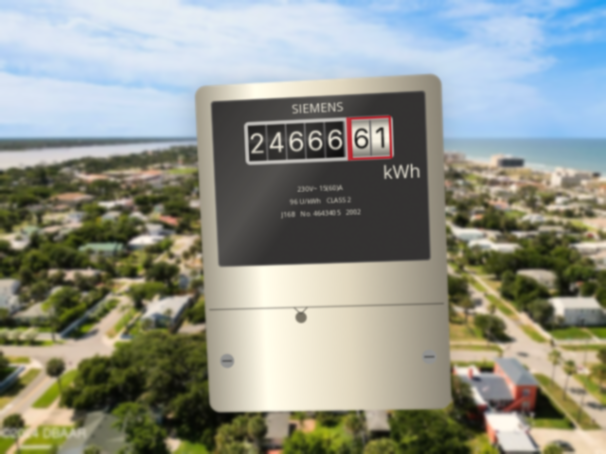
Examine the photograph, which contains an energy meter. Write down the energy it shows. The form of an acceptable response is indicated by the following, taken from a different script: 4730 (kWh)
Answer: 24666.61 (kWh)
